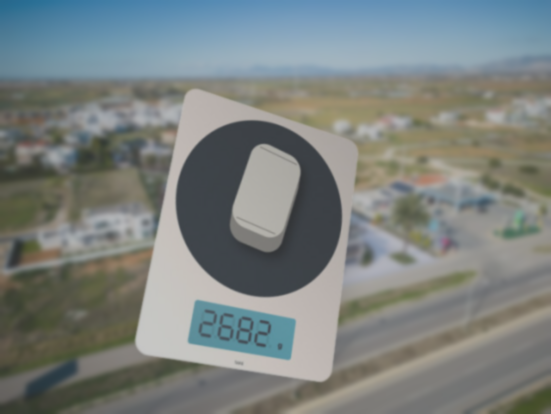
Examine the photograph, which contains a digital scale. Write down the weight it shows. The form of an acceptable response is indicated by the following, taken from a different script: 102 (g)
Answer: 2682 (g)
